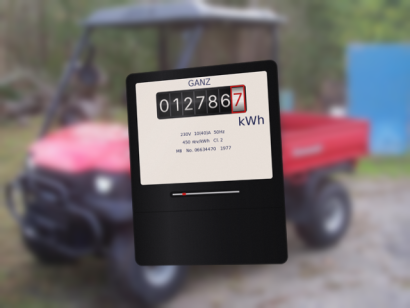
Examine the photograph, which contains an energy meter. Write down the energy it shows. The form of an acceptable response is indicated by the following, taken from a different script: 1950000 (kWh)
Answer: 12786.7 (kWh)
